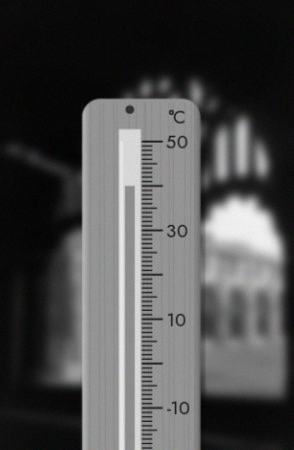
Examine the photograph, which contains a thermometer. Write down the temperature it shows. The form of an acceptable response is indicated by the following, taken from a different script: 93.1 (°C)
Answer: 40 (°C)
